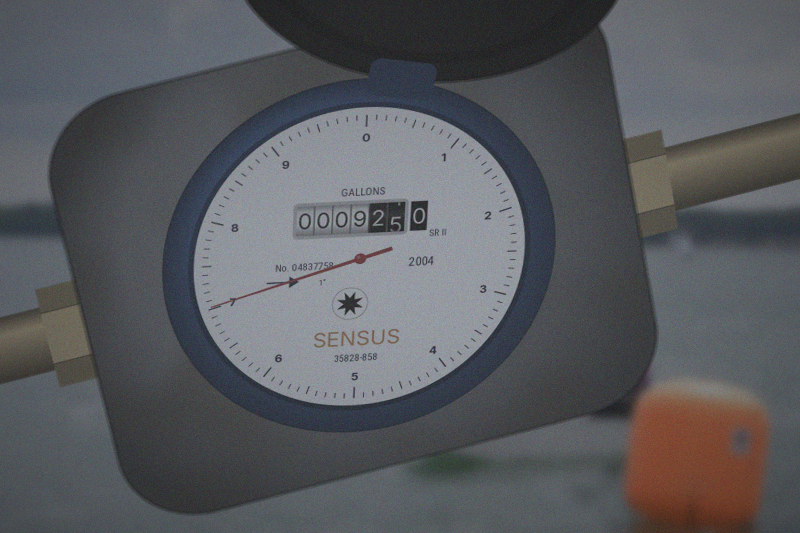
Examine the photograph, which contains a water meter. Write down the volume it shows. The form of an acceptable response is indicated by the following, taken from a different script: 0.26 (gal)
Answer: 9247.0 (gal)
